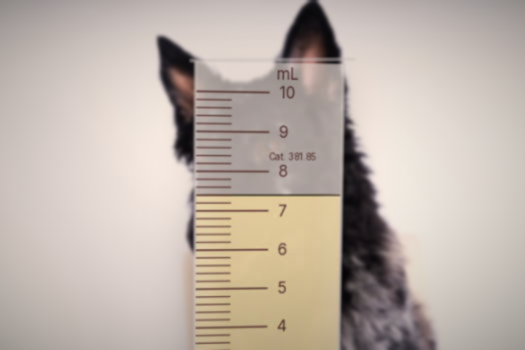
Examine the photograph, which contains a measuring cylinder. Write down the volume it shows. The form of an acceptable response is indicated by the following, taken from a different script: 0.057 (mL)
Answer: 7.4 (mL)
